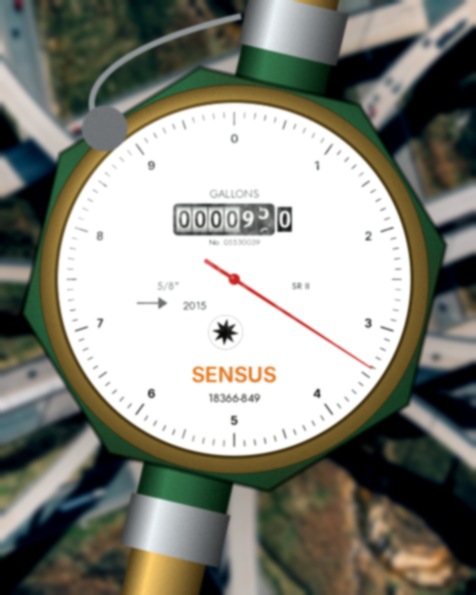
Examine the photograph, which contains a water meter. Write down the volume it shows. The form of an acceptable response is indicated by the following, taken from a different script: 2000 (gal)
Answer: 953.4 (gal)
